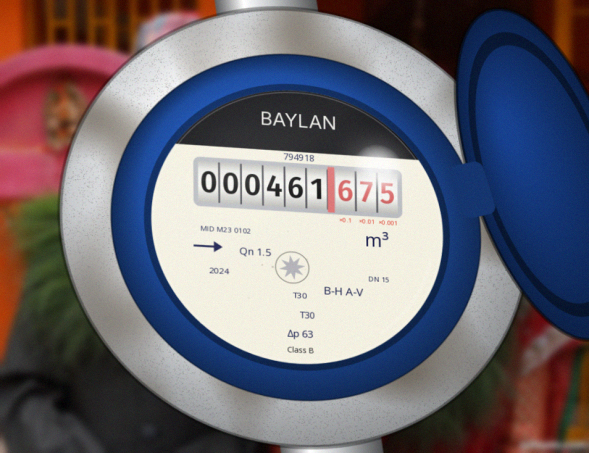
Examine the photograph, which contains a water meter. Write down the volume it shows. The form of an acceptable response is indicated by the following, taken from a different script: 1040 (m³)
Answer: 461.675 (m³)
